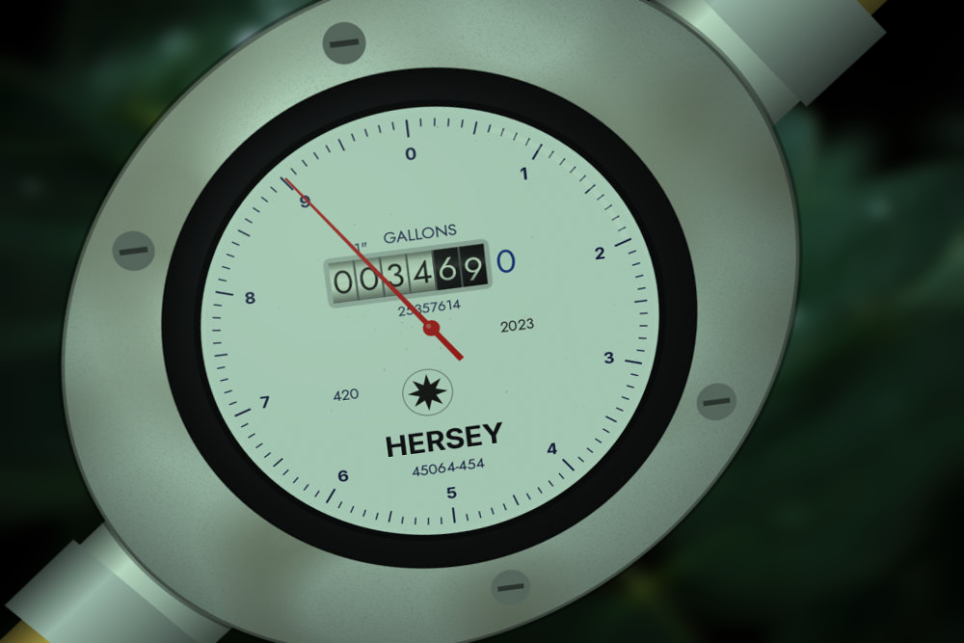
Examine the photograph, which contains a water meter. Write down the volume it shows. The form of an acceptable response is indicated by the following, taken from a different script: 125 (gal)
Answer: 34689.0 (gal)
